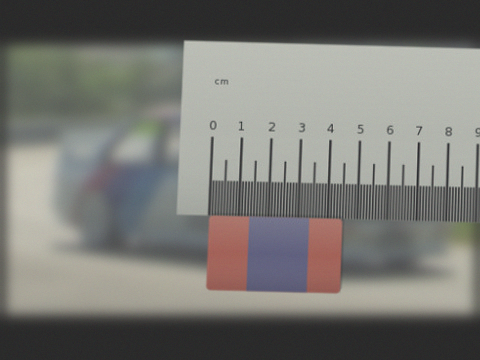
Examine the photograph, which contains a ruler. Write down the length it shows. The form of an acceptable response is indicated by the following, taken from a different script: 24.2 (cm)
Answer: 4.5 (cm)
